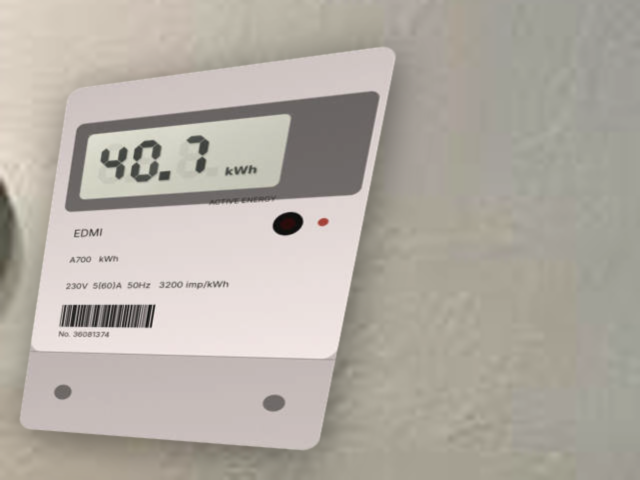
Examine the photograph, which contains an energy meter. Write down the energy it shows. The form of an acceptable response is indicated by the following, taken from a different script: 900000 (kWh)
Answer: 40.7 (kWh)
